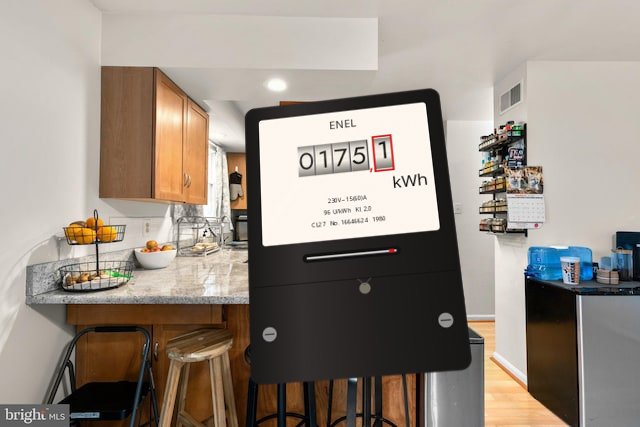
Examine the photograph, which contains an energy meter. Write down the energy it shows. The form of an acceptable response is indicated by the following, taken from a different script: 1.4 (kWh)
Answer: 175.1 (kWh)
